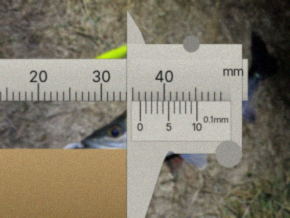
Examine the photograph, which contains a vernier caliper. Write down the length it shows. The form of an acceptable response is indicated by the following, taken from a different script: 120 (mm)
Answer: 36.2 (mm)
